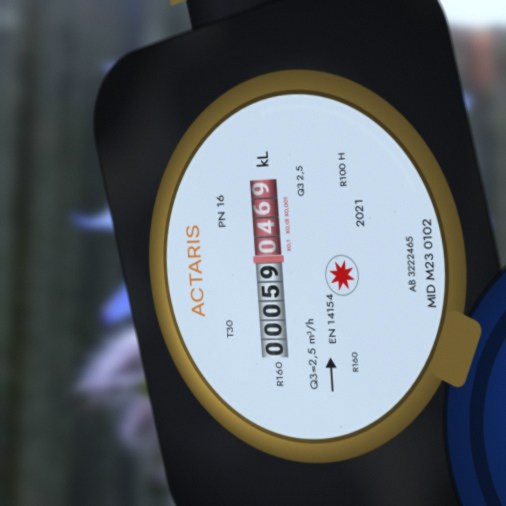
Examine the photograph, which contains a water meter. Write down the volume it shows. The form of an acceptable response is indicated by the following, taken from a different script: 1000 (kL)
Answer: 59.0469 (kL)
